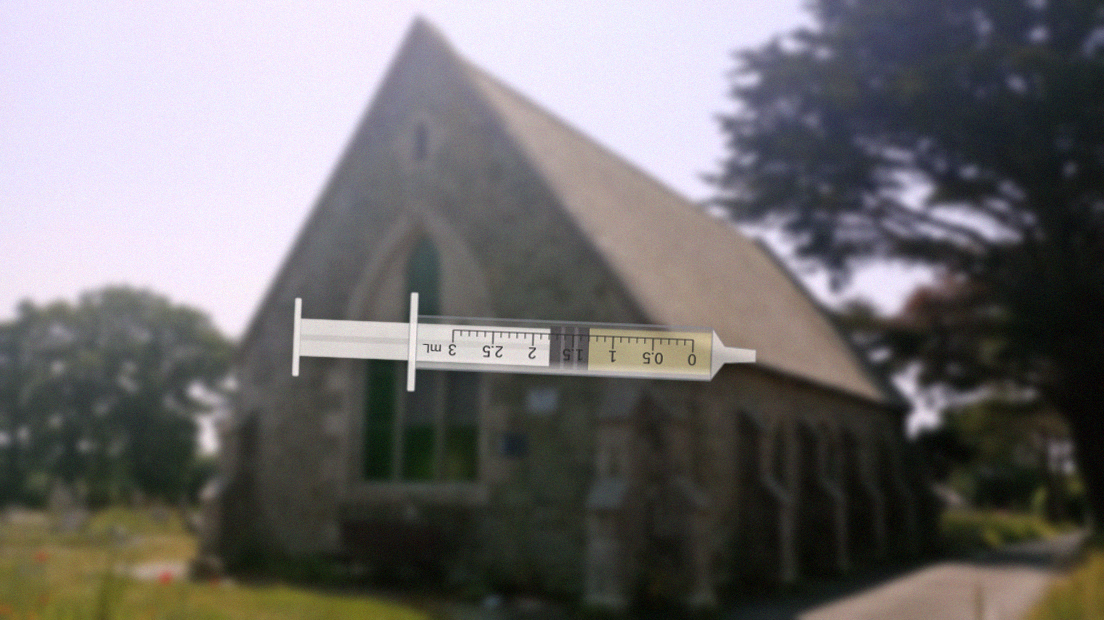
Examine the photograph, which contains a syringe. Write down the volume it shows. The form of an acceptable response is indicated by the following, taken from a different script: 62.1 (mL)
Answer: 1.3 (mL)
